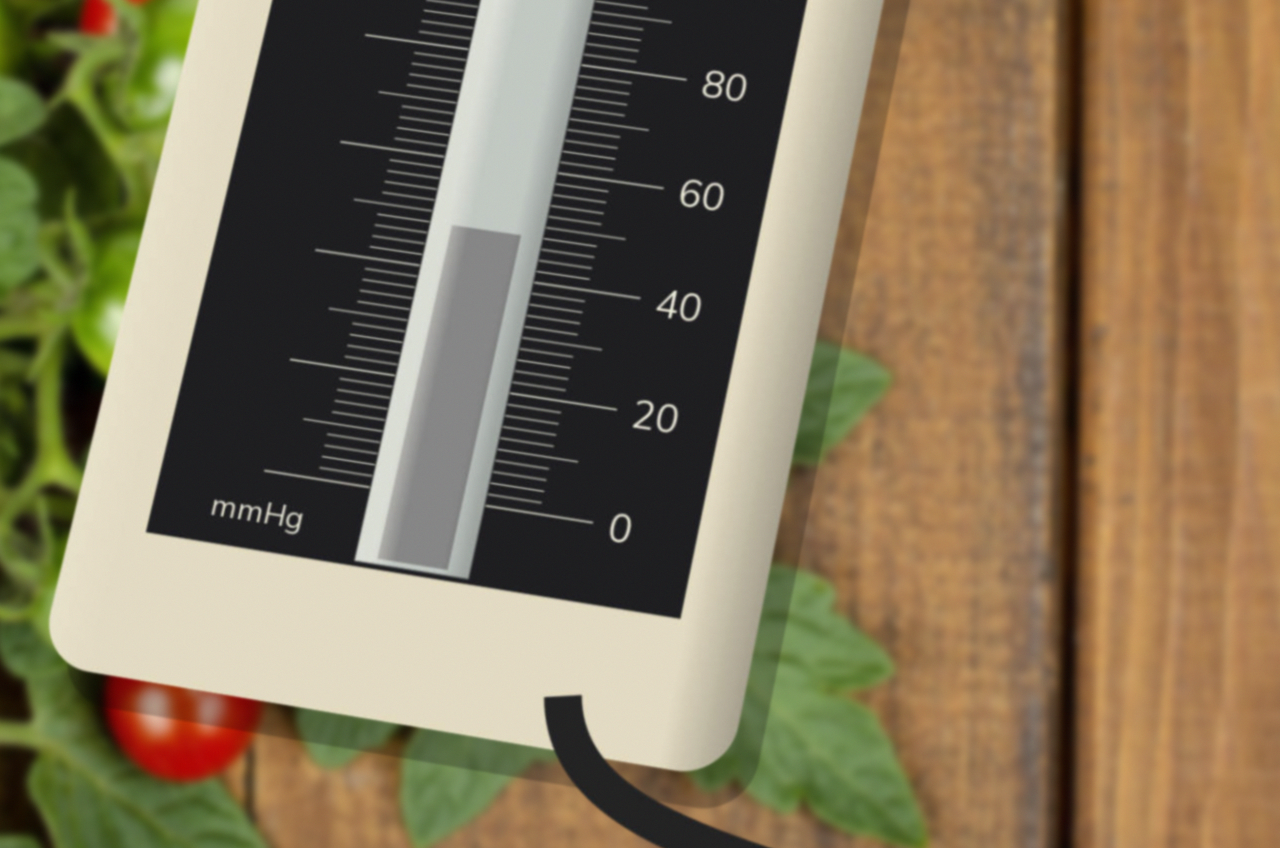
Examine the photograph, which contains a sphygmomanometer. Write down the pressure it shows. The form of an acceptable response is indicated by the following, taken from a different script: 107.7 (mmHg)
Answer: 48 (mmHg)
